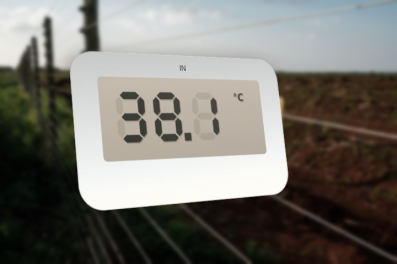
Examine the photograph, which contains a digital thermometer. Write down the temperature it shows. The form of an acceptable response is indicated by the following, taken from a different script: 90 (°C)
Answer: 38.1 (°C)
